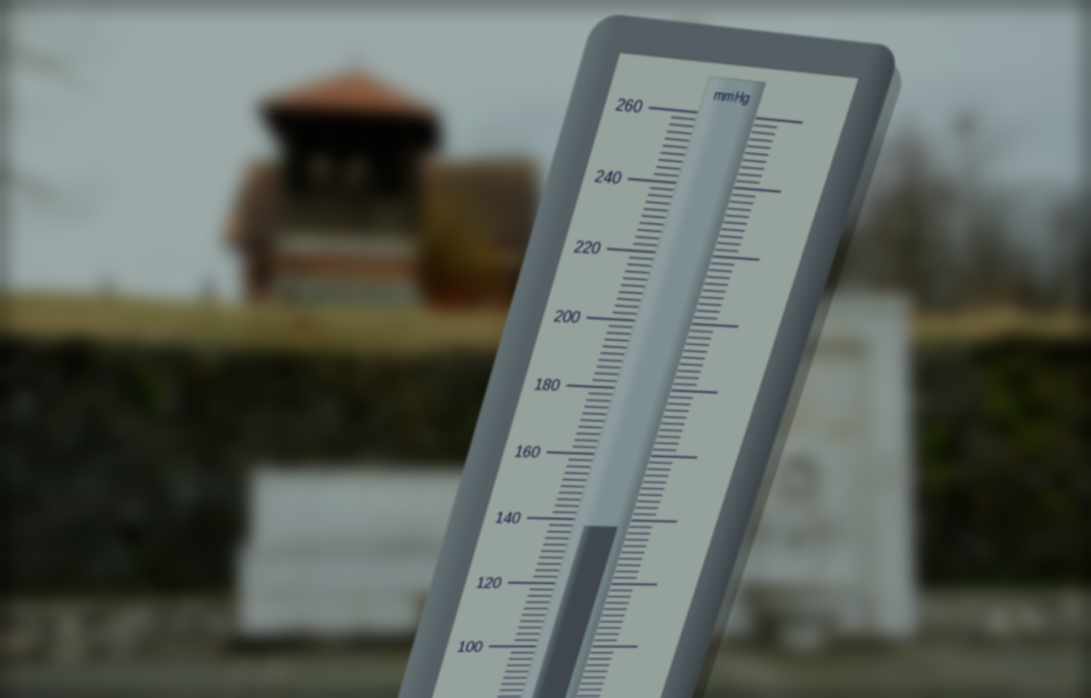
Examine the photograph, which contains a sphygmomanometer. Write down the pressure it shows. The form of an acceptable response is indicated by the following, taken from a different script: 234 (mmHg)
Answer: 138 (mmHg)
